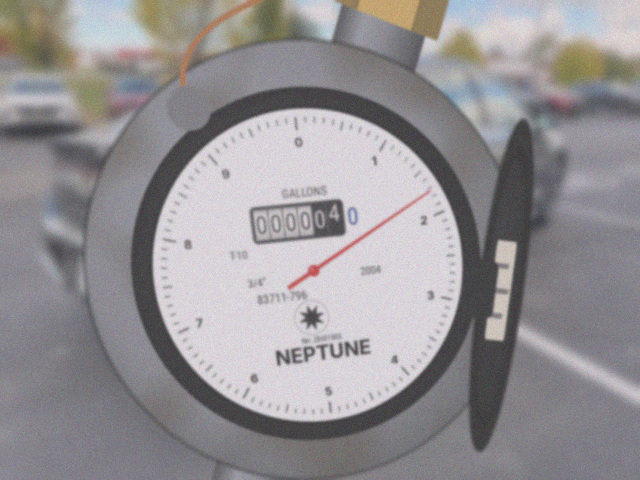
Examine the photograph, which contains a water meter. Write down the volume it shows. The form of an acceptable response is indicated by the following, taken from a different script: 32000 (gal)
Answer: 41.7 (gal)
